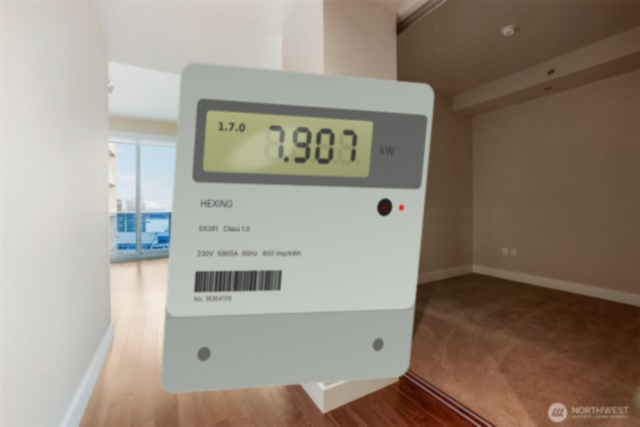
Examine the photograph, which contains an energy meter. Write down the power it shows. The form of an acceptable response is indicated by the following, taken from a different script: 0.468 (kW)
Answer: 7.907 (kW)
